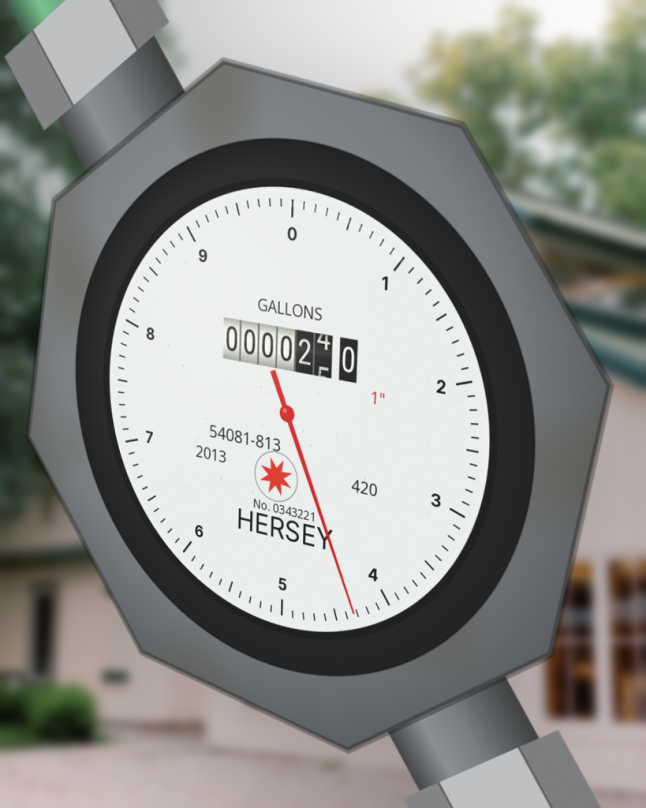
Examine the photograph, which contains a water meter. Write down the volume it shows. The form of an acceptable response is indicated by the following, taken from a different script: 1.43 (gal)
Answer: 244.3 (gal)
